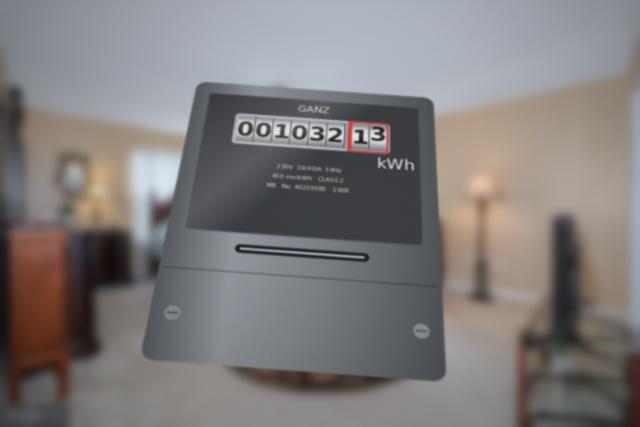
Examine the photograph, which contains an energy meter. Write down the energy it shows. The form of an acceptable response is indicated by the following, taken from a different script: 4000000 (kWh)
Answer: 1032.13 (kWh)
